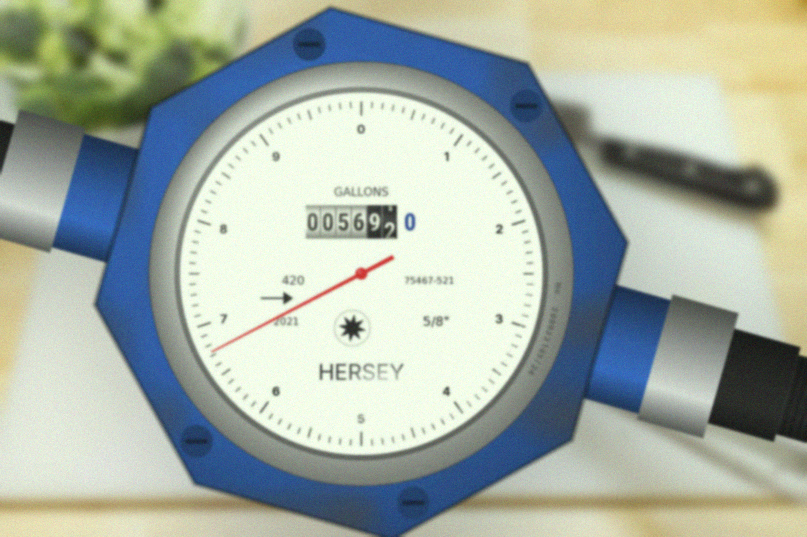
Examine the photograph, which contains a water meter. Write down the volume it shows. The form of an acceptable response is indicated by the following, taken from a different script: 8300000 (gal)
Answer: 56916.7 (gal)
